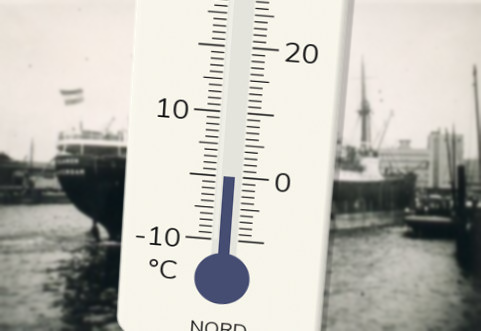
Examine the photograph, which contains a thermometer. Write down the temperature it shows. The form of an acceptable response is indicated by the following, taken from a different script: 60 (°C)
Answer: 0 (°C)
